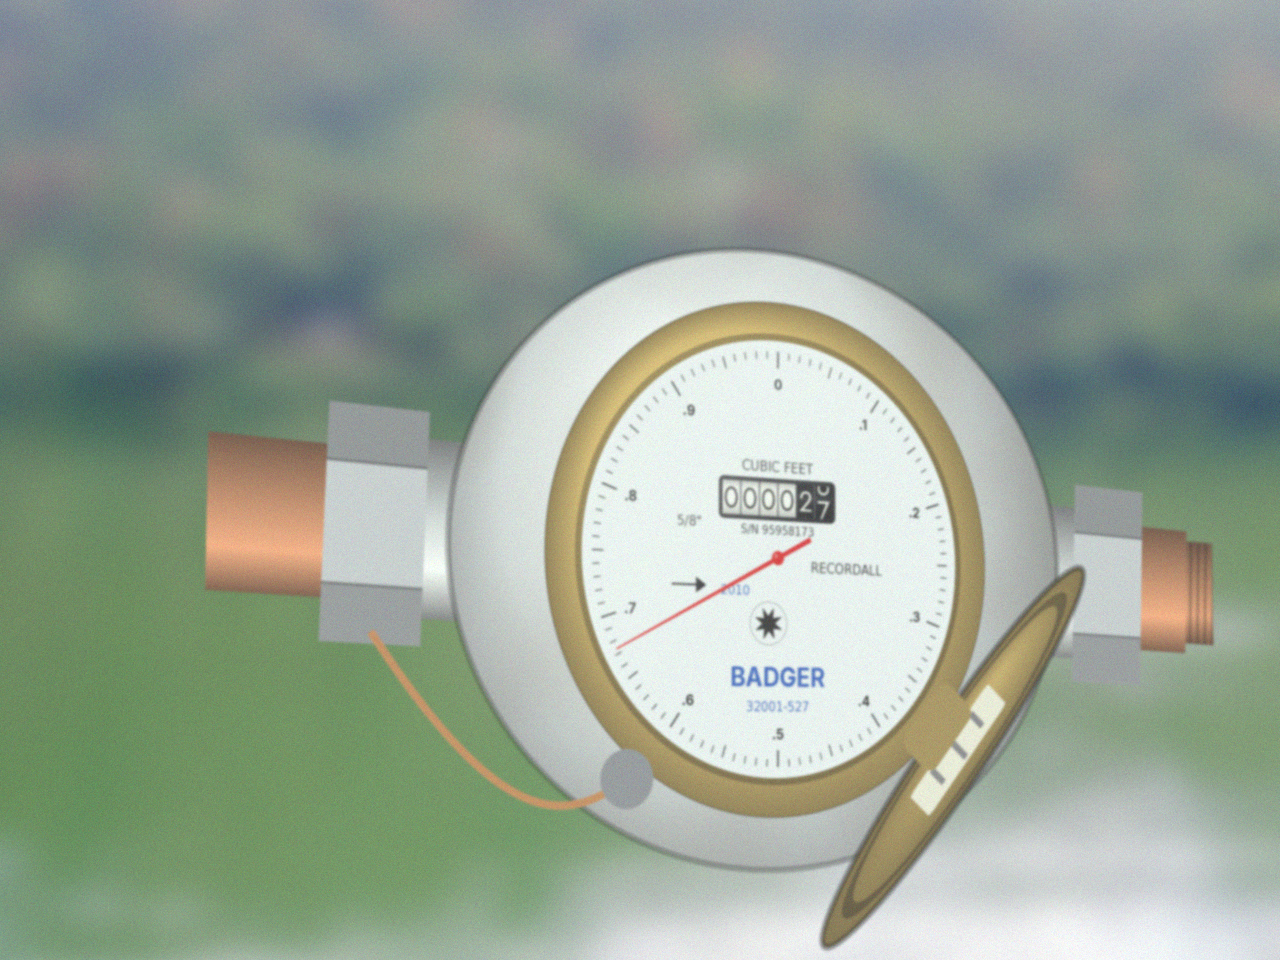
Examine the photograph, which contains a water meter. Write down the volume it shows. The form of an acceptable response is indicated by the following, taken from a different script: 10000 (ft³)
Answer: 26.67 (ft³)
